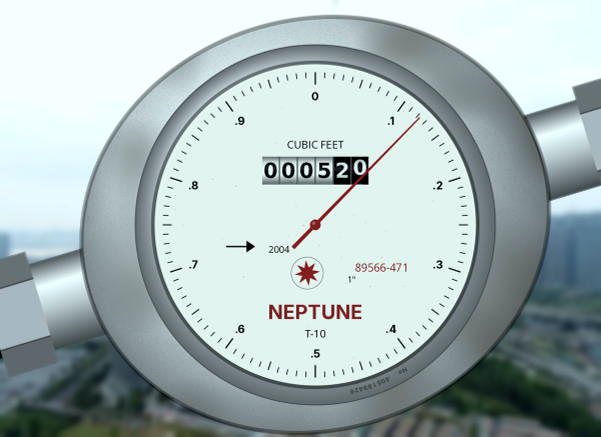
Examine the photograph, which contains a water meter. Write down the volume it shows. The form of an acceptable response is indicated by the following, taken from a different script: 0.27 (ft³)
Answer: 520.12 (ft³)
